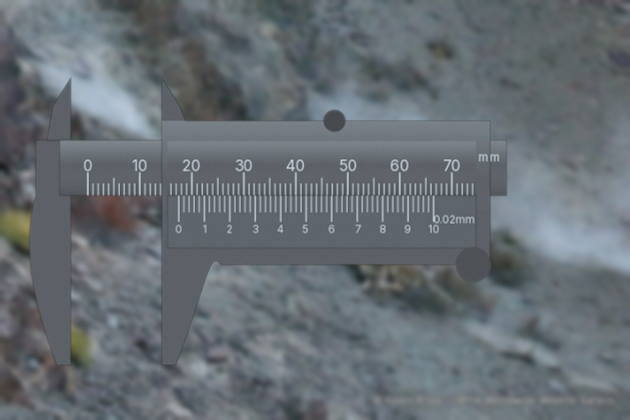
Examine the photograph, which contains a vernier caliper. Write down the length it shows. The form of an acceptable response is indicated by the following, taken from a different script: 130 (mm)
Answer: 17.5 (mm)
